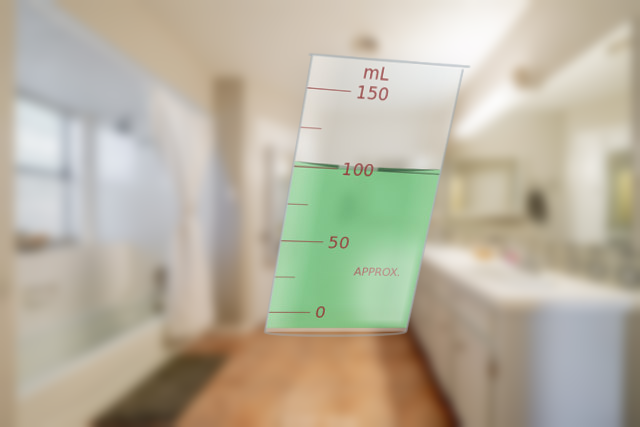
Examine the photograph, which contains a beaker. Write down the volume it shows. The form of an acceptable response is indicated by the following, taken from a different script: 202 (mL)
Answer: 100 (mL)
